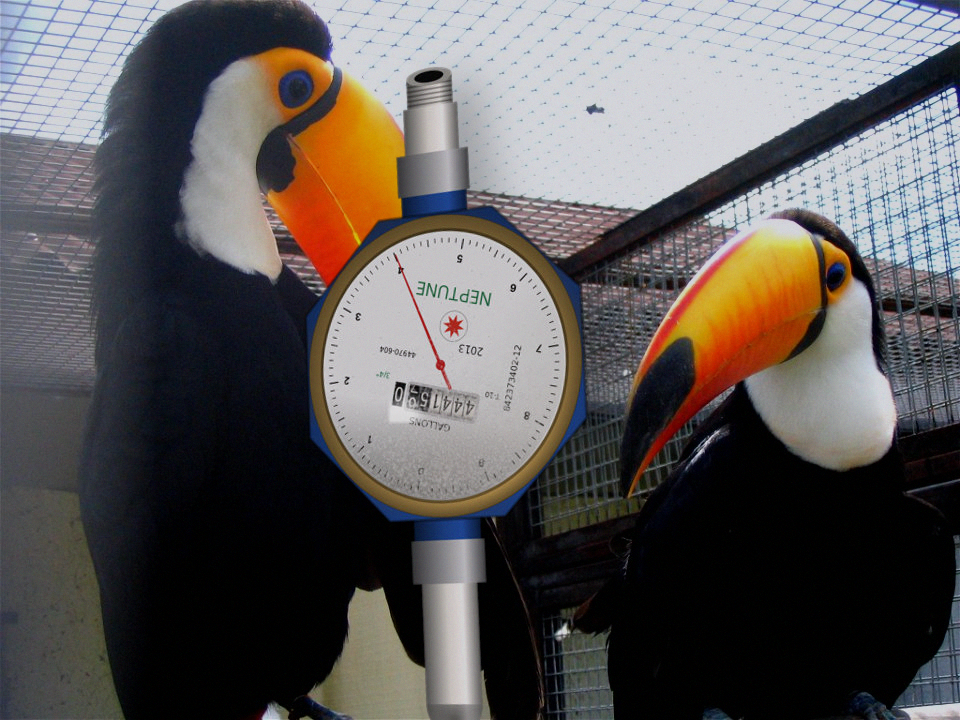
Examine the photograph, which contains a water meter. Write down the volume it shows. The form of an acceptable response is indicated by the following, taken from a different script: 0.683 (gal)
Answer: 4441564.0 (gal)
